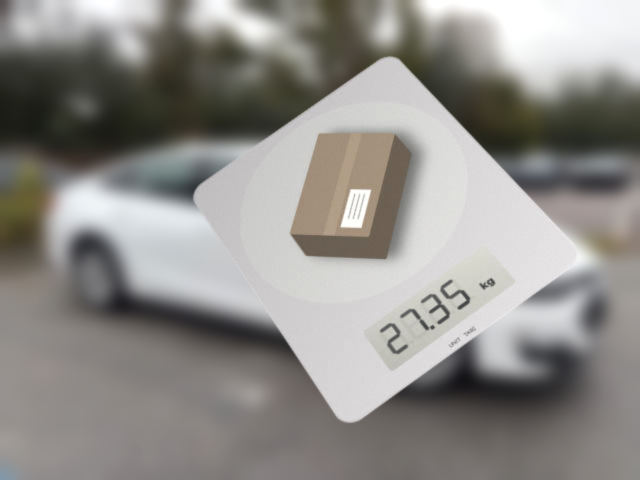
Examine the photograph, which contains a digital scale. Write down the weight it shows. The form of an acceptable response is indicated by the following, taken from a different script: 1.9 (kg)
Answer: 27.35 (kg)
